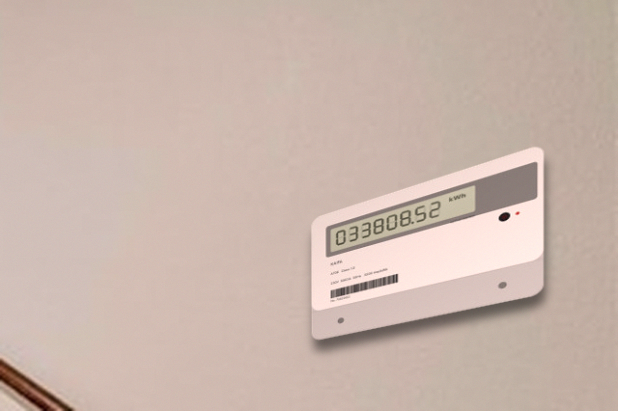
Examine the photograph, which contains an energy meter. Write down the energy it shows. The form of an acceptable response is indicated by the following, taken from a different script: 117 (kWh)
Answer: 33808.52 (kWh)
